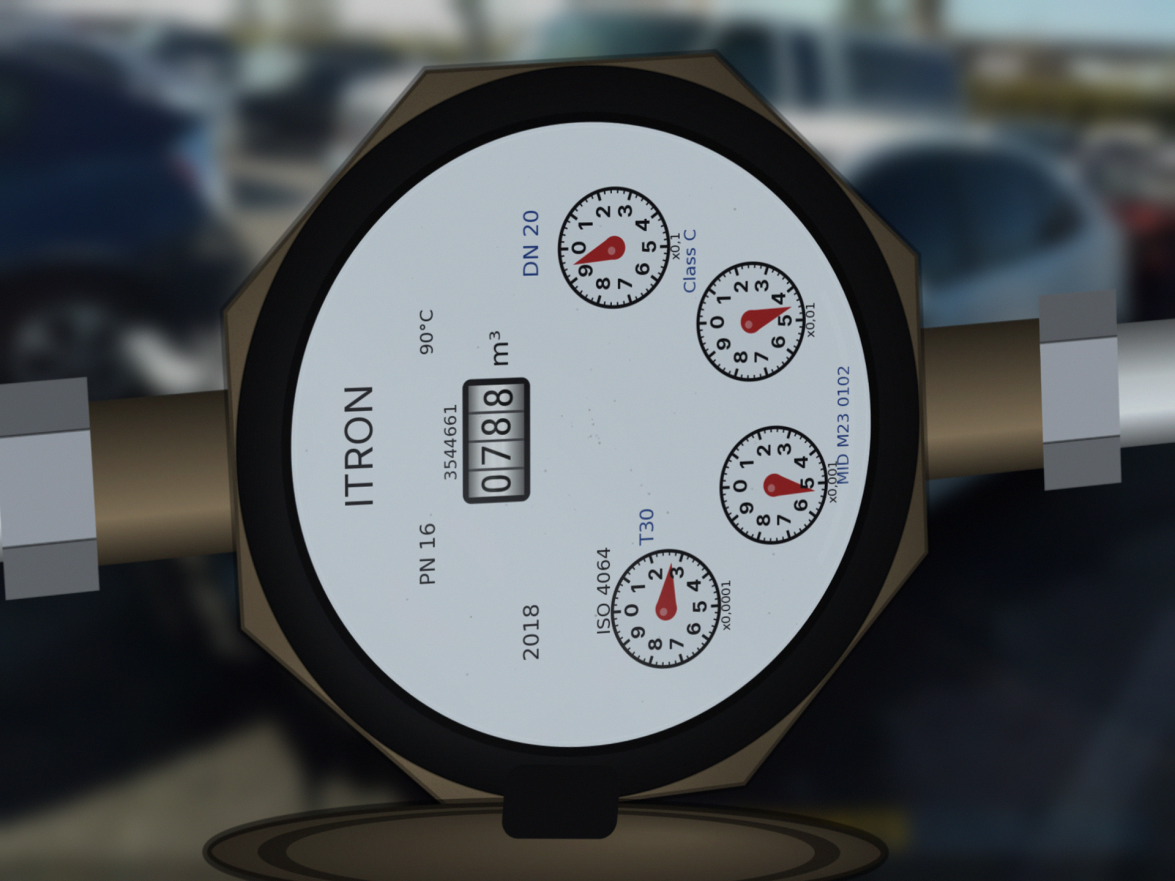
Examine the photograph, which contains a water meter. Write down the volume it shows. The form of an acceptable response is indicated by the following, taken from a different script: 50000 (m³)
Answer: 787.9452 (m³)
